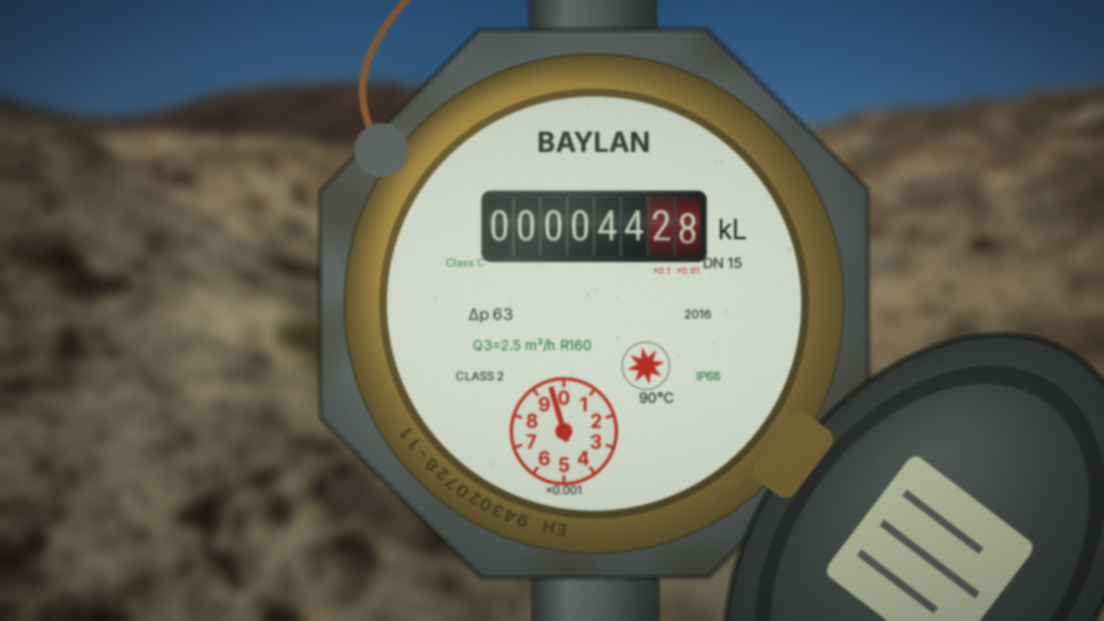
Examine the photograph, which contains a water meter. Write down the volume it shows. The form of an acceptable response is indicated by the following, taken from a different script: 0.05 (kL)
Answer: 44.279 (kL)
